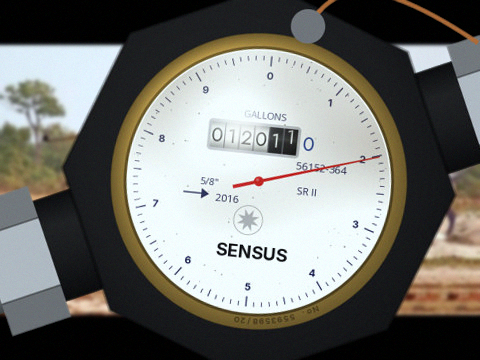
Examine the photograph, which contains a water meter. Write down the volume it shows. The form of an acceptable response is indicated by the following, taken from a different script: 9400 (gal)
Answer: 120112.0 (gal)
